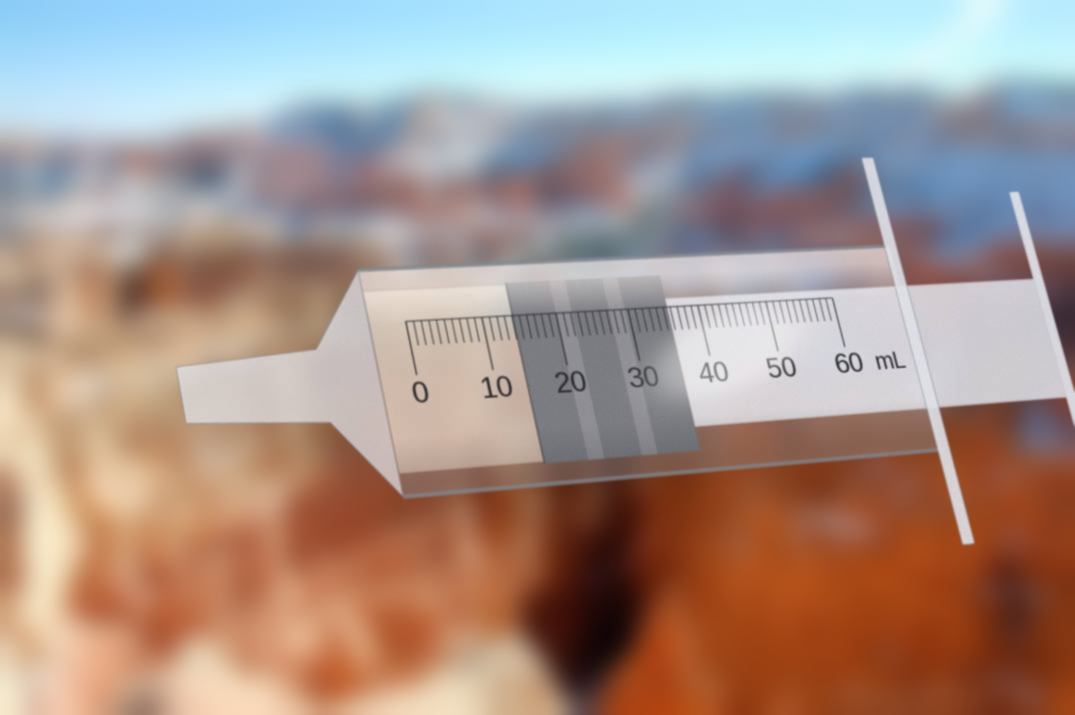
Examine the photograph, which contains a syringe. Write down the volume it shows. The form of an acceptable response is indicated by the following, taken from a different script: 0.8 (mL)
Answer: 14 (mL)
